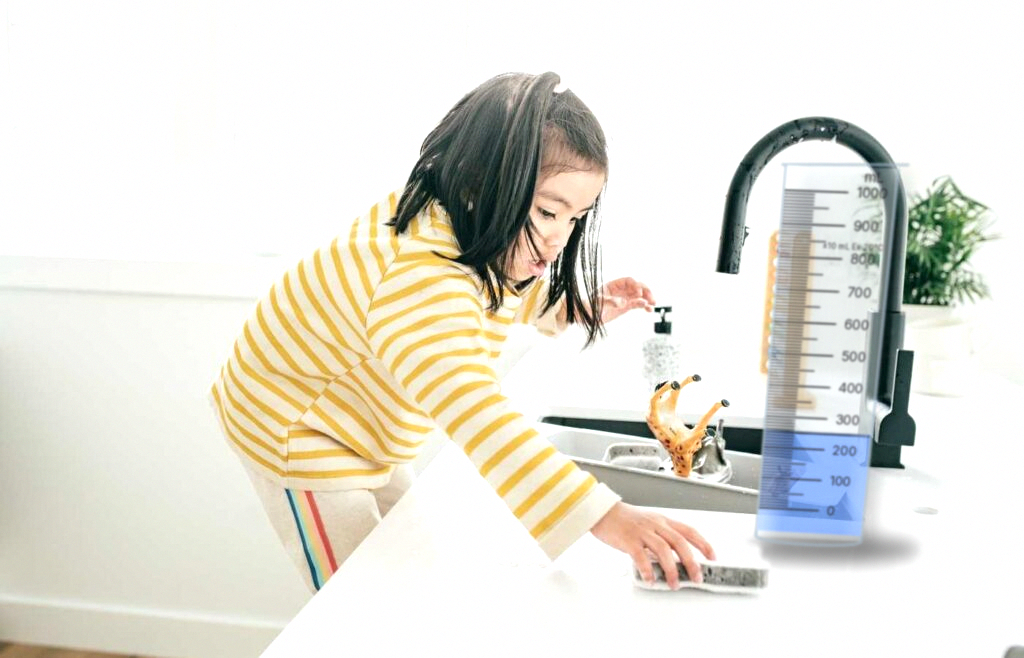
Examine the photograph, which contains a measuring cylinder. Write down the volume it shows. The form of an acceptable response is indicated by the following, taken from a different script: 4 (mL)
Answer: 250 (mL)
